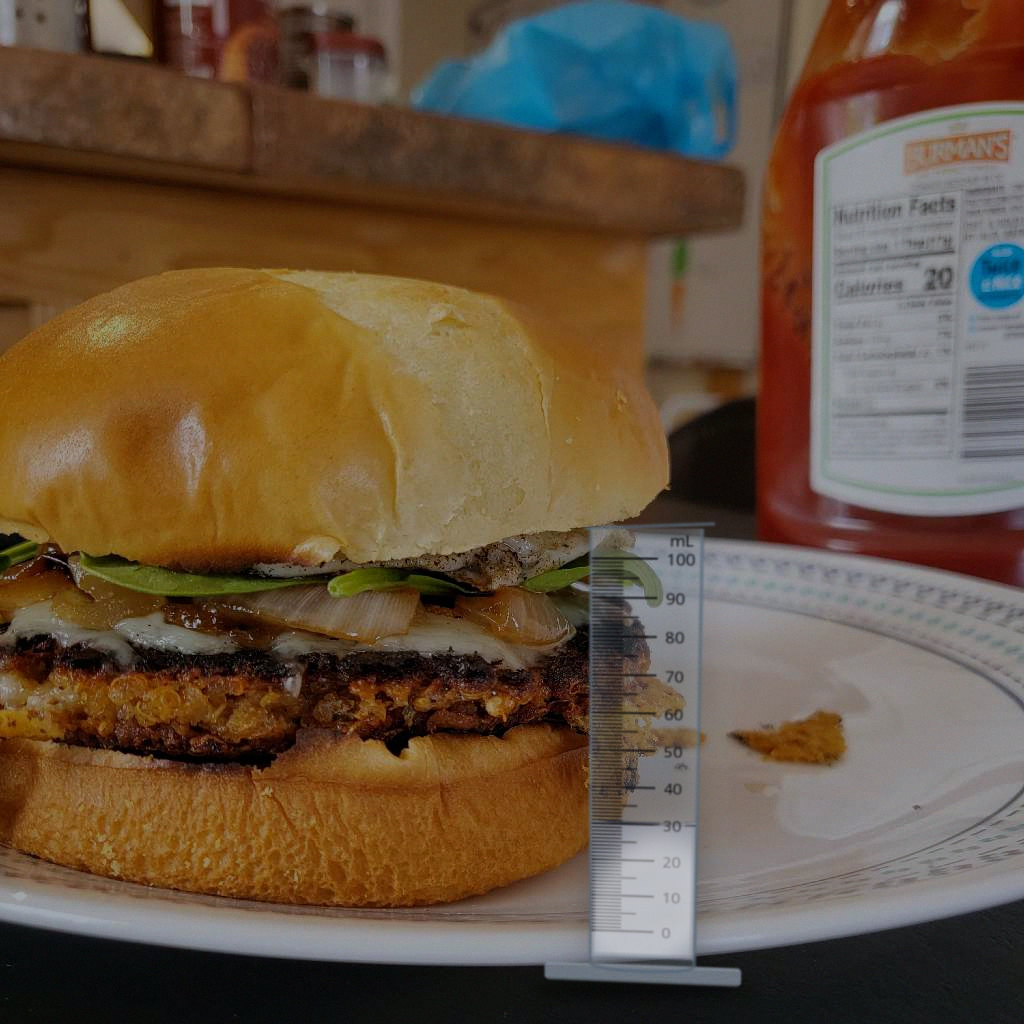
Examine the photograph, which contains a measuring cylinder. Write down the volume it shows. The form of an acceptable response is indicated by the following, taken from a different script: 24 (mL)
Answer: 30 (mL)
